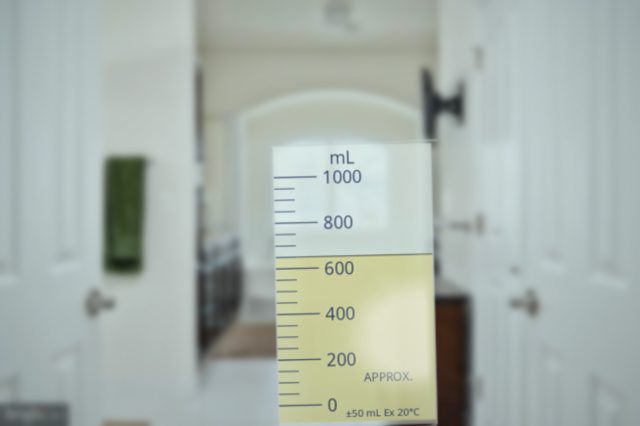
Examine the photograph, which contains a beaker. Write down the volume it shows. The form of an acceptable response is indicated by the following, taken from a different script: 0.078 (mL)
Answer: 650 (mL)
